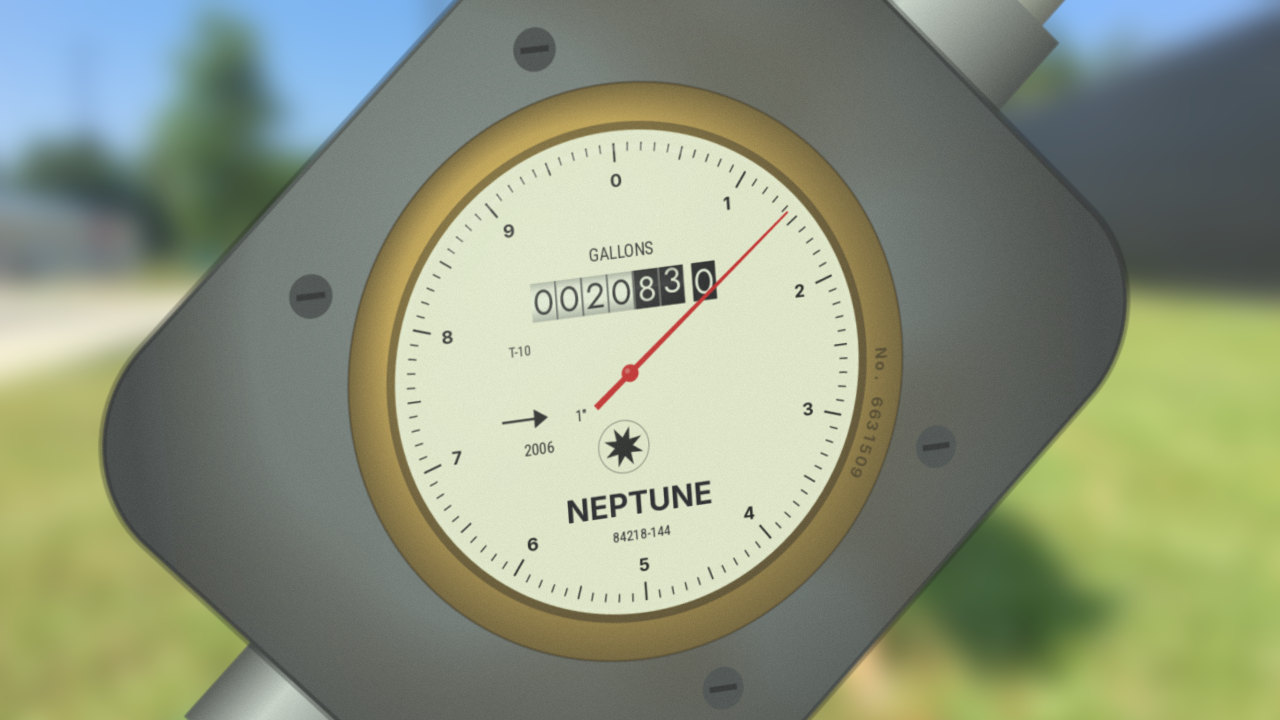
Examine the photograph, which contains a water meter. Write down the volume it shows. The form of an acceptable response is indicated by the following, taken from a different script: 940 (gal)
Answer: 20831.4 (gal)
